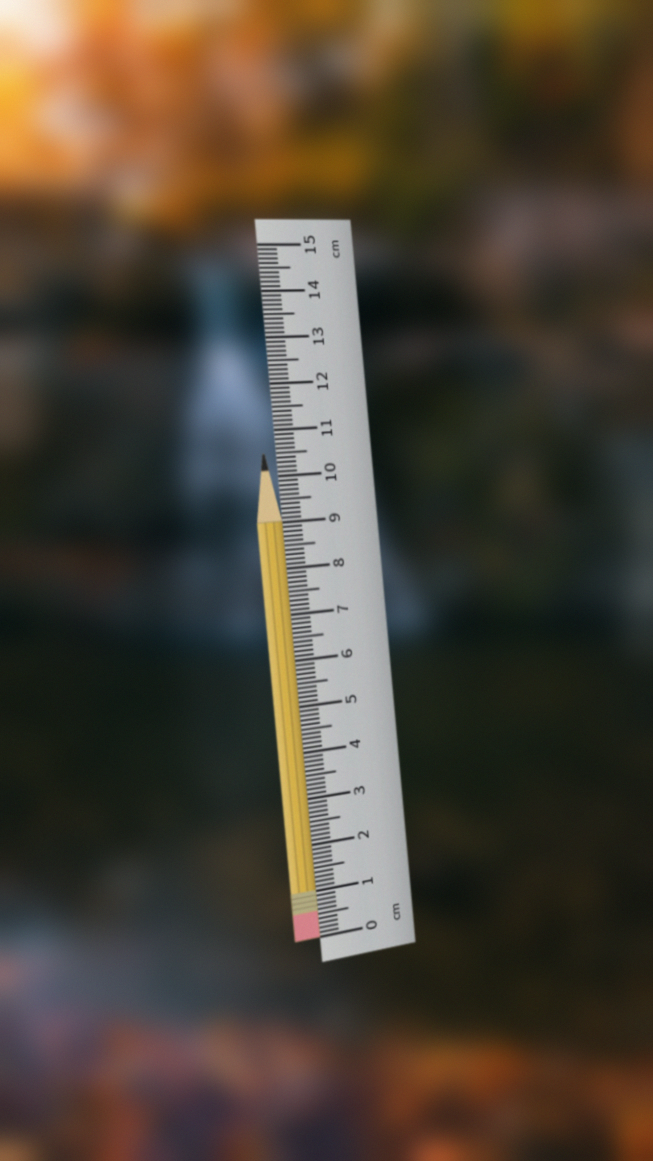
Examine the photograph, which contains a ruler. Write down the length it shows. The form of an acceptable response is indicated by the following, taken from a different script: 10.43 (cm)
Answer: 10.5 (cm)
